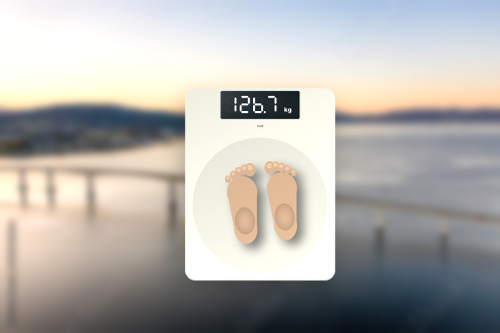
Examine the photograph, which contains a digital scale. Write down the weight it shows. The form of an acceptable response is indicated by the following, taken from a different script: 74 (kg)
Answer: 126.7 (kg)
